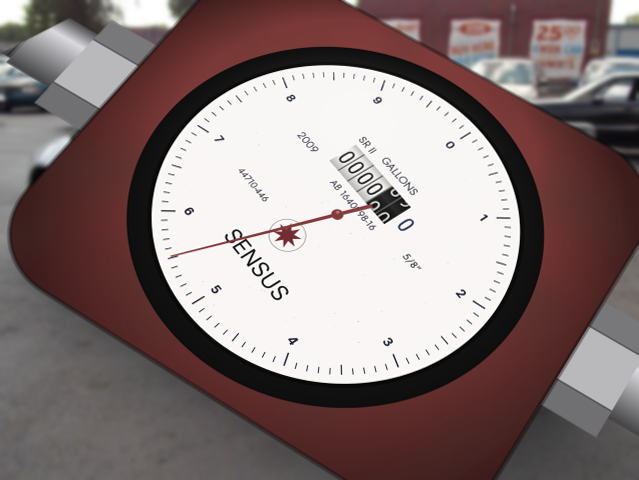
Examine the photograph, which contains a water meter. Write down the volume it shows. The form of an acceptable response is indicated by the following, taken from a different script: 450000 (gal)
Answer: 895.5 (gal)
